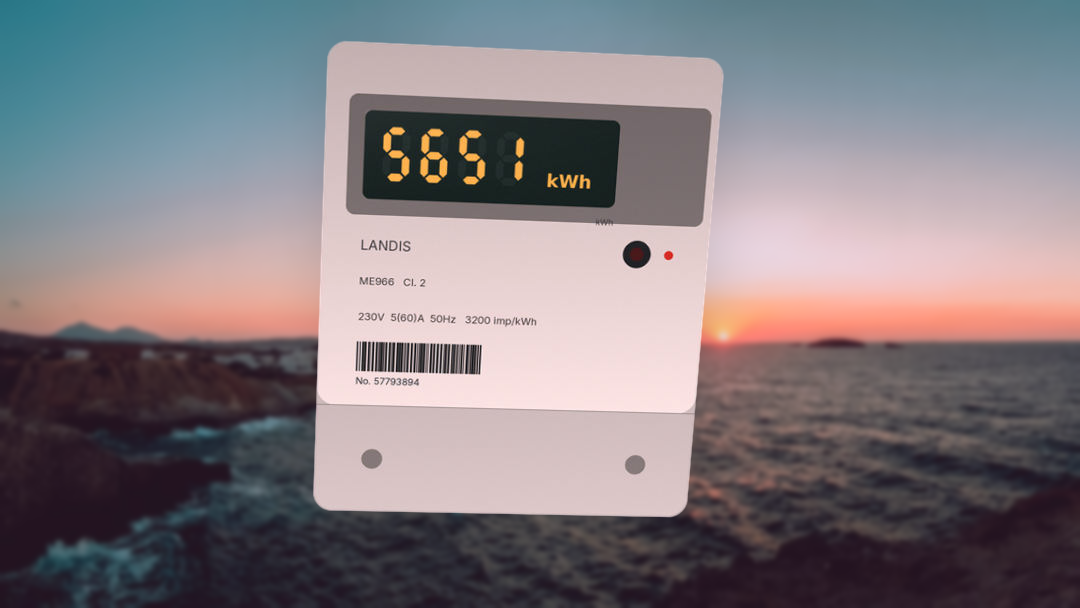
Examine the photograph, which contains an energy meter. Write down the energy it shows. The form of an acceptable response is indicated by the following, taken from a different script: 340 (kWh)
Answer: 5651 (kWh)
